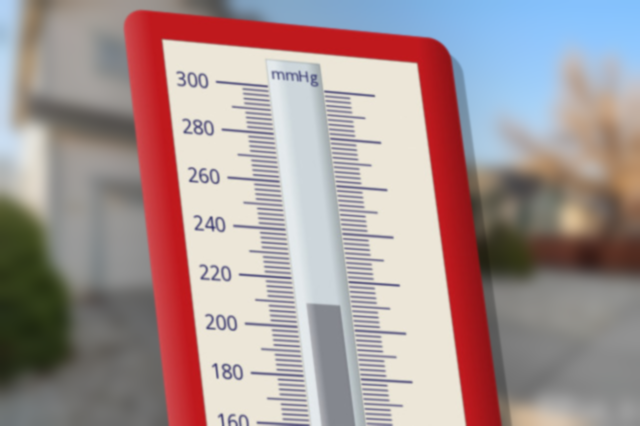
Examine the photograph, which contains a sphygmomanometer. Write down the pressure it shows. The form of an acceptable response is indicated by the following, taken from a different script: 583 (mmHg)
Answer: 210 (mmHg)
